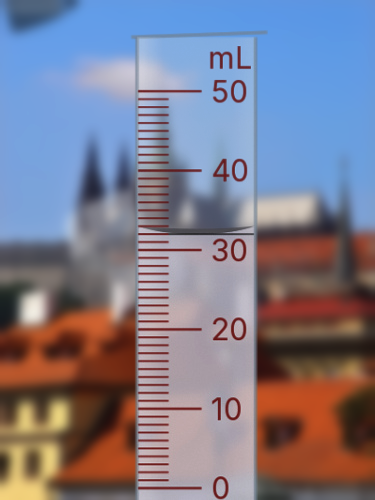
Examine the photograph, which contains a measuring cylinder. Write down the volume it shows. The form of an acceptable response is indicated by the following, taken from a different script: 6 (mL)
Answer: 32 (mL)
